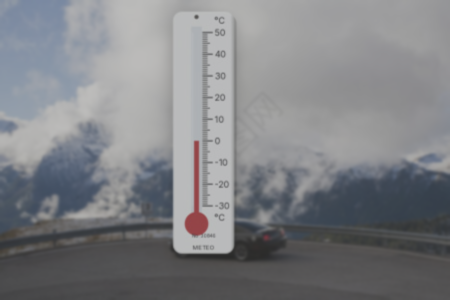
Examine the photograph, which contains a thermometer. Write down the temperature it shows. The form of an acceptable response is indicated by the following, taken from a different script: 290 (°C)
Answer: 0 (°C)
